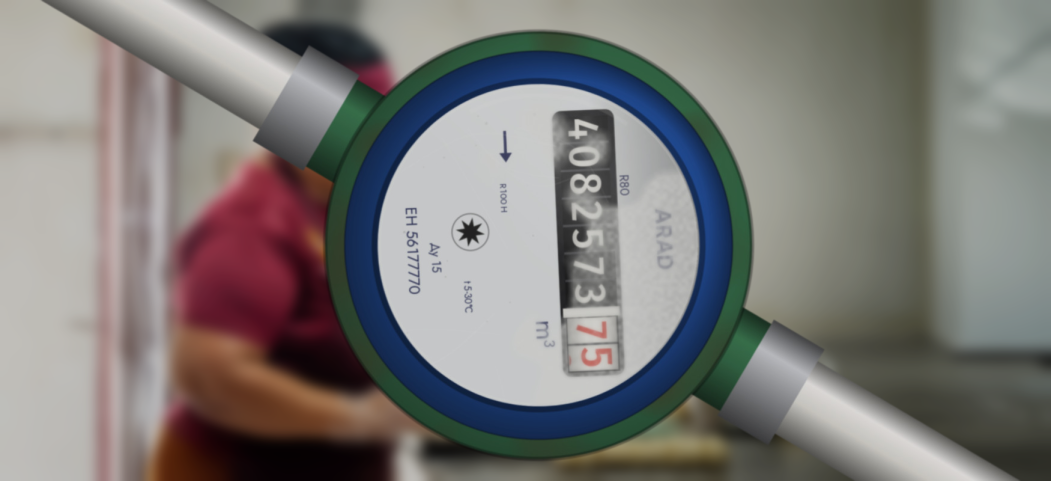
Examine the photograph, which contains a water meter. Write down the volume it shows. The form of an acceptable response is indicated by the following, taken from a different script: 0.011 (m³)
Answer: 4082573.75 (m³)
